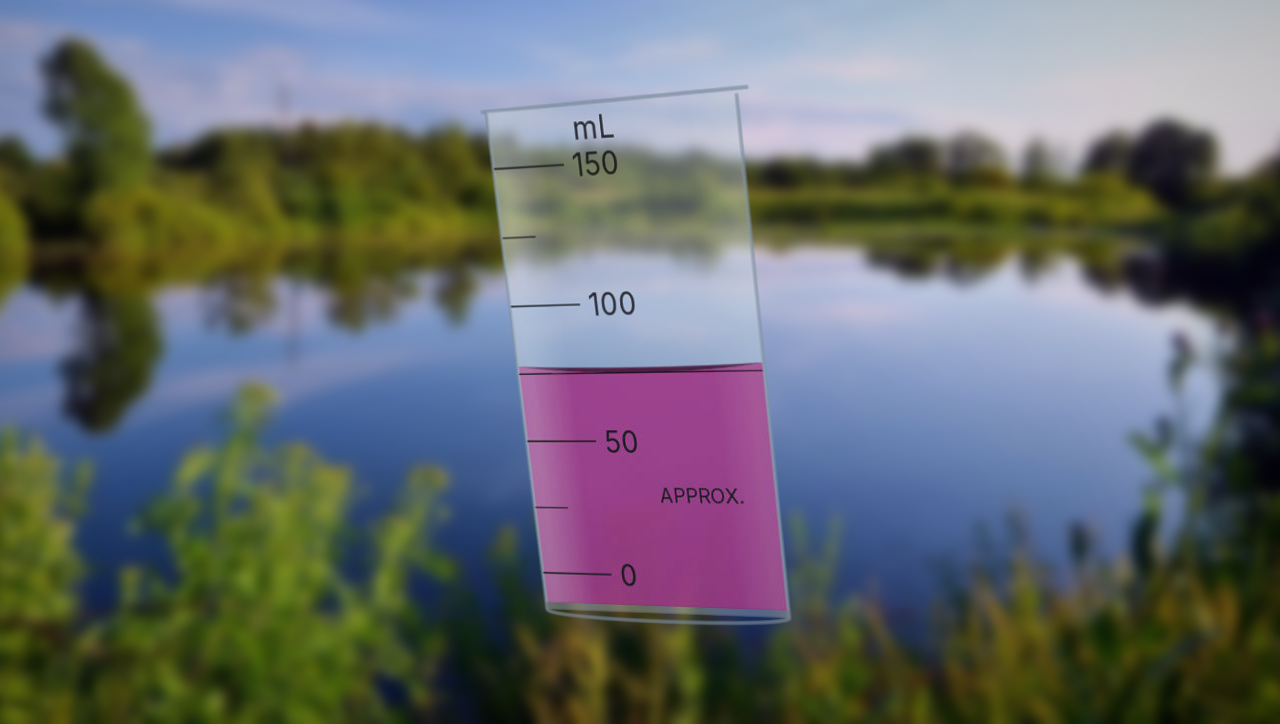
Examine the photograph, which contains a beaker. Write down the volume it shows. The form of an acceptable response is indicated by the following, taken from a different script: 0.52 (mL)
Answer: 75 (mL)
